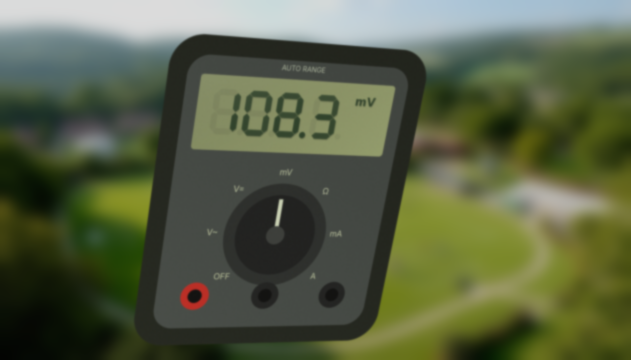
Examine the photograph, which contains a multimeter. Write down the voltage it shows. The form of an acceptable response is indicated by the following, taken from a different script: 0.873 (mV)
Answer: 108.3 (mV)
